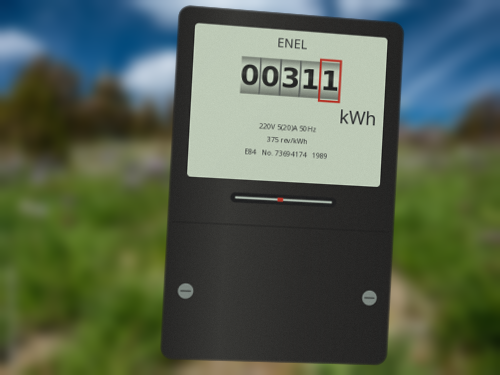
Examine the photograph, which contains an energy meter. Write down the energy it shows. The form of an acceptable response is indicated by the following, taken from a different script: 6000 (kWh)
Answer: 31.1 (kWh)
